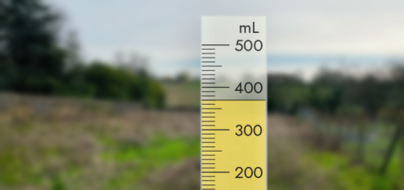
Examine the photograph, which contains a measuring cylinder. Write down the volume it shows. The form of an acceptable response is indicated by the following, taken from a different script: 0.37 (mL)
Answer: 370 (mL)
